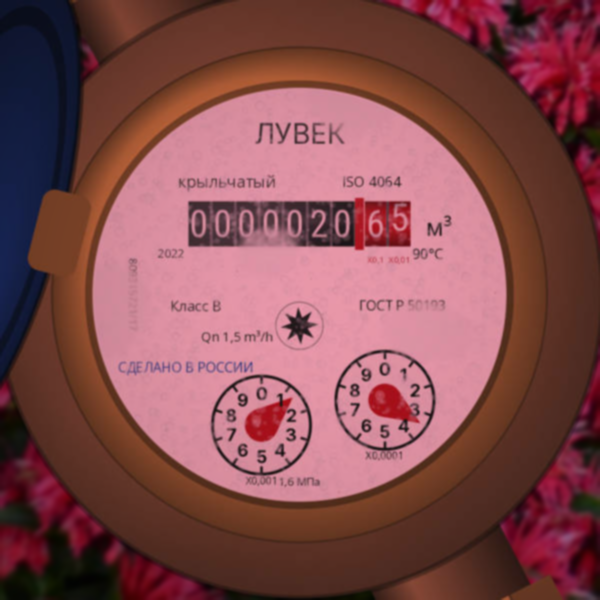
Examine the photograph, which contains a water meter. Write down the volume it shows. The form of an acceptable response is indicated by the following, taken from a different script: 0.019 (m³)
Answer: 20.6513 (m³)
